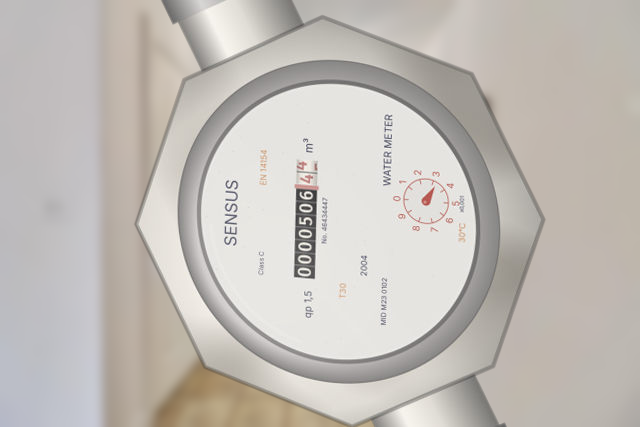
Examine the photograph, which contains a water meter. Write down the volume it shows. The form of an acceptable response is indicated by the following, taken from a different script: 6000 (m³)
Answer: 506.443 (m³)
